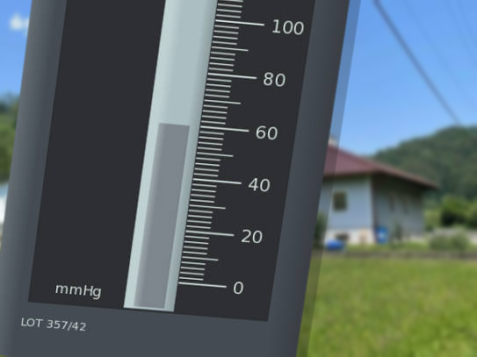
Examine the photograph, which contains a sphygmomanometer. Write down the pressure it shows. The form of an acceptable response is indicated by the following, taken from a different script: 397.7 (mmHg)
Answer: 60 (mmHg)
